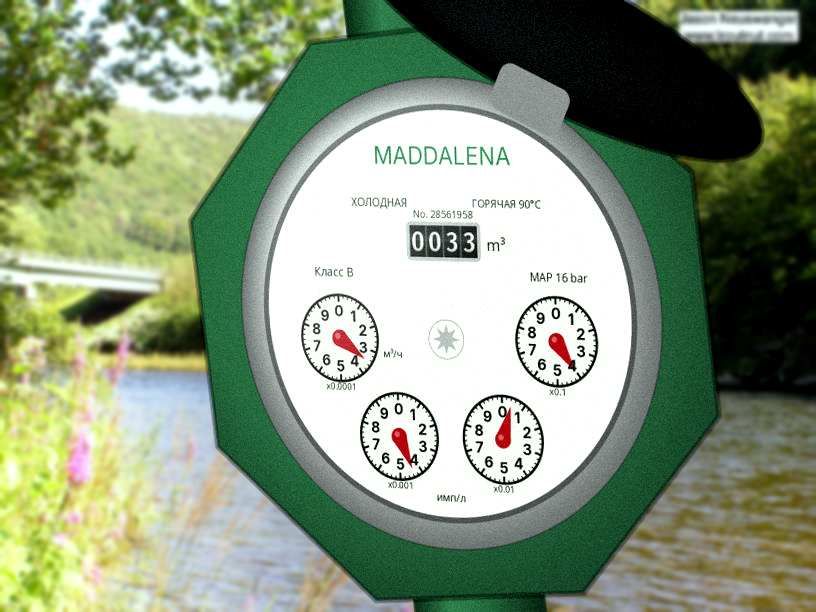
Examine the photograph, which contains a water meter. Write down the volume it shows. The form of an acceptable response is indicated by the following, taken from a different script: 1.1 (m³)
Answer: 33.4043 (m³)
